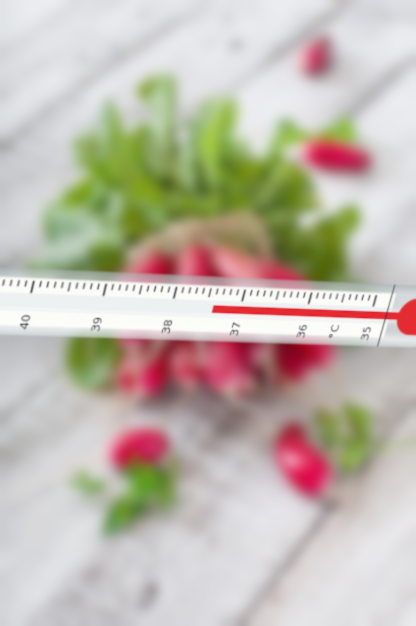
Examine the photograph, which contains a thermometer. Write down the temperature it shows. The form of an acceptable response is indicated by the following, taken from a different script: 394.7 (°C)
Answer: 37.4 (°C)
